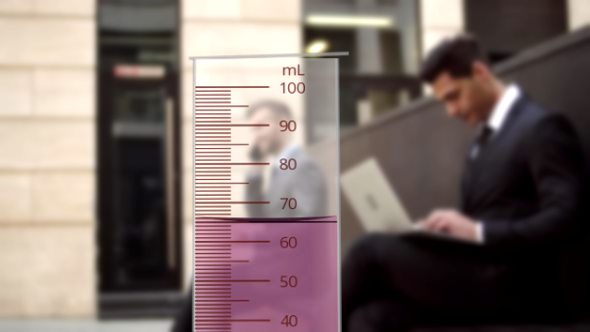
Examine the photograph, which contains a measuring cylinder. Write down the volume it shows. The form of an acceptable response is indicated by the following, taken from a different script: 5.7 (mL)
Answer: 65 (mL)
